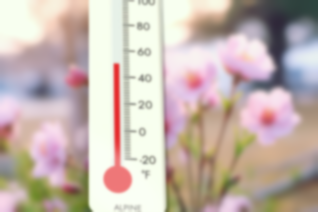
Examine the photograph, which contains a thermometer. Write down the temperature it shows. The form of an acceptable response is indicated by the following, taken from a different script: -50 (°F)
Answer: 50 (°F)
